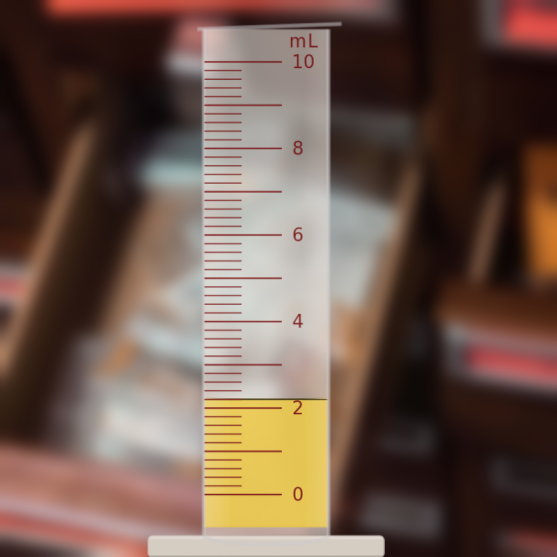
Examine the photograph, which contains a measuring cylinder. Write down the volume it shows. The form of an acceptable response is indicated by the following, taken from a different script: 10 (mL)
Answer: 2.2 (mL)
